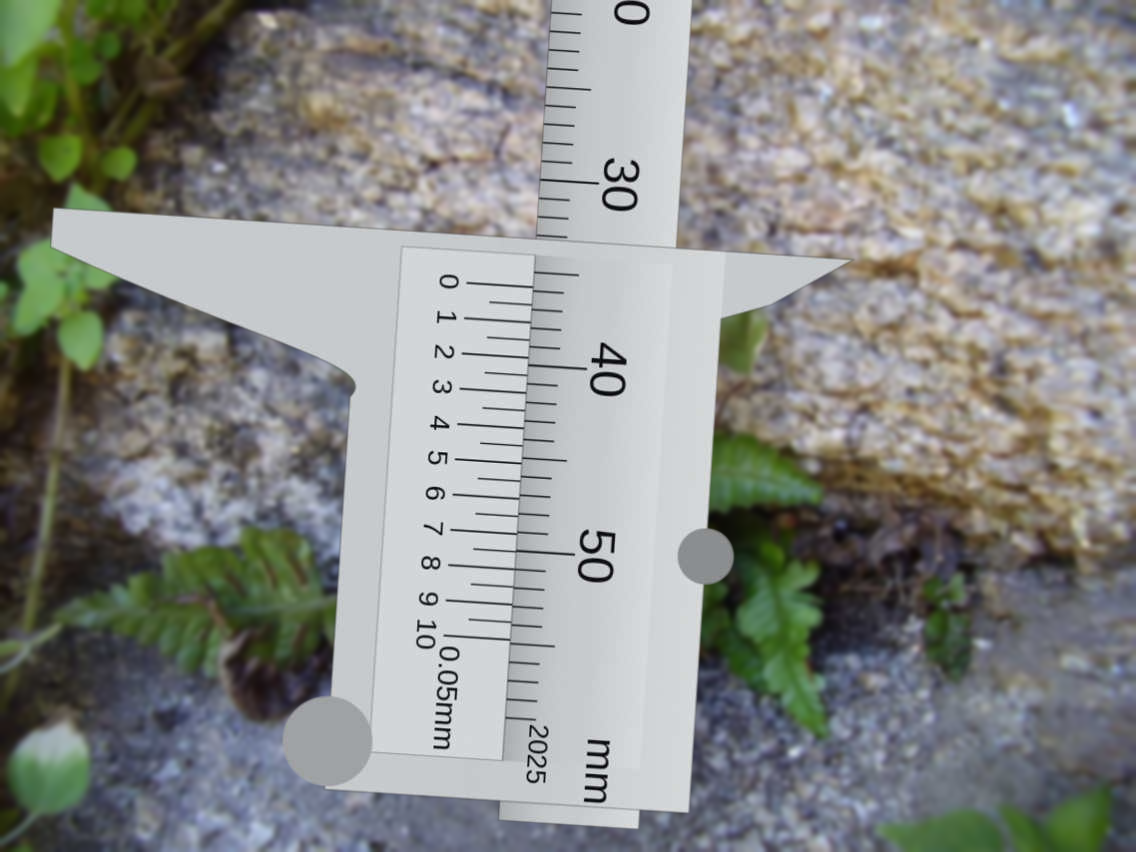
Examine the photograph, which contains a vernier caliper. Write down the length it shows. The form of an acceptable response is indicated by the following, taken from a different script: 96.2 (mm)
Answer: 35.8 (mm)
